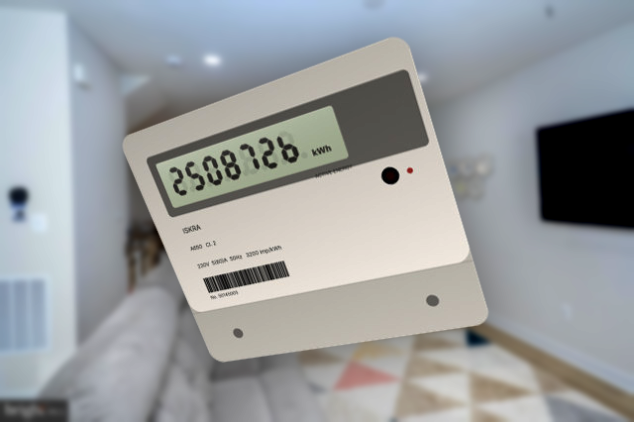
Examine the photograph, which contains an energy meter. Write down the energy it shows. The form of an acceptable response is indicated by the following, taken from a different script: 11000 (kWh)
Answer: 2508726 (kWh)
